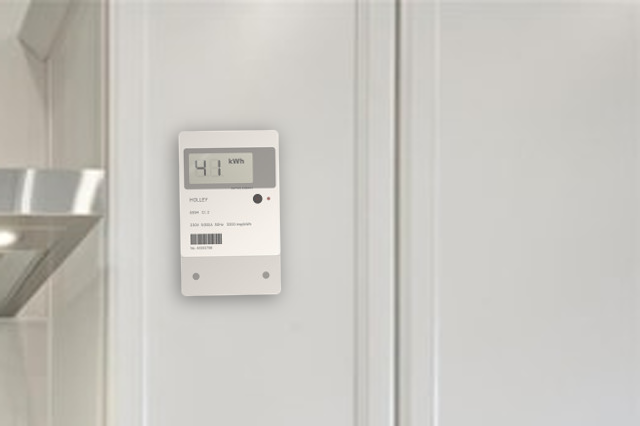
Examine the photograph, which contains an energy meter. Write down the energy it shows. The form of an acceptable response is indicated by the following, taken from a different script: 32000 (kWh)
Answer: 41 (kWh)
